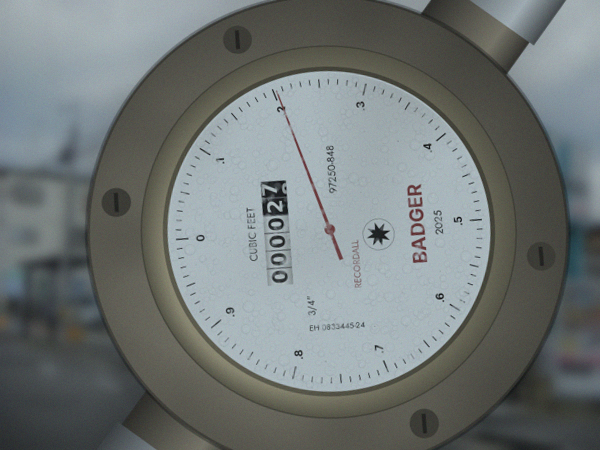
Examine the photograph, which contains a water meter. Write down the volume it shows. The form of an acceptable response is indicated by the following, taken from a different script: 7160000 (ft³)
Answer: 27.20 (ft³)
